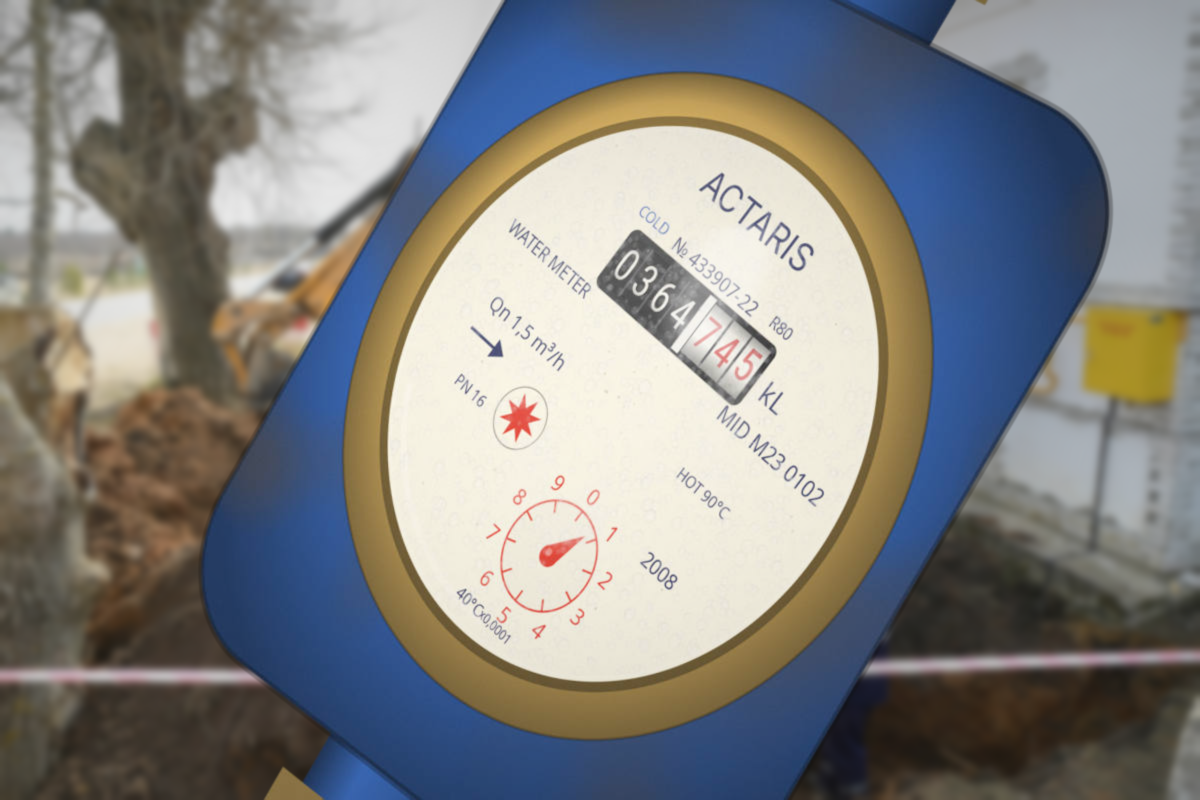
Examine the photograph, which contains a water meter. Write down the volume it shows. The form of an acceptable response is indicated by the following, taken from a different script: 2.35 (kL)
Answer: 364.7450 (kL)
